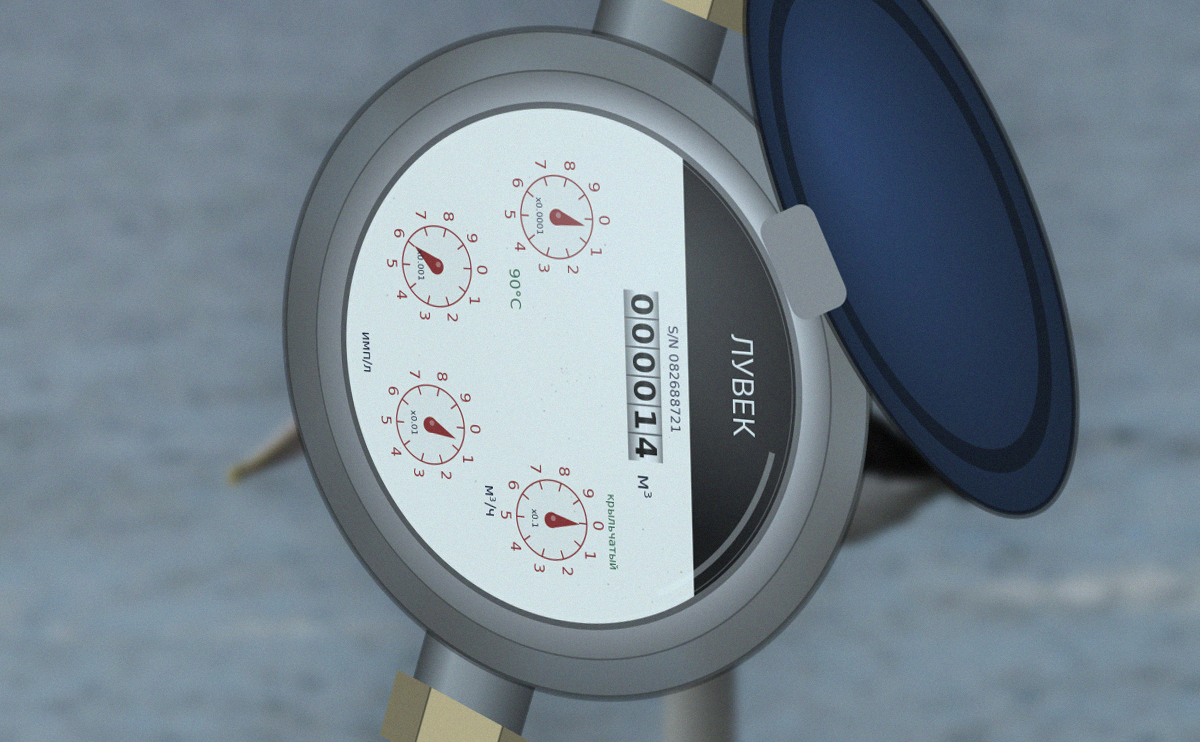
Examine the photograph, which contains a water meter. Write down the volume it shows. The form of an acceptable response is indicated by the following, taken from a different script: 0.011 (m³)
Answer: 14.0060 (m³)
